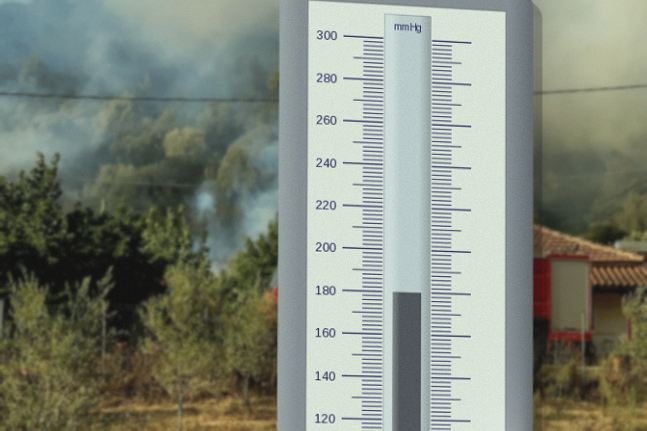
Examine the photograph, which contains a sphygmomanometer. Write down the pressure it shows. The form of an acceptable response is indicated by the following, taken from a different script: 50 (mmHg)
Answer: 180 (mmHg)
